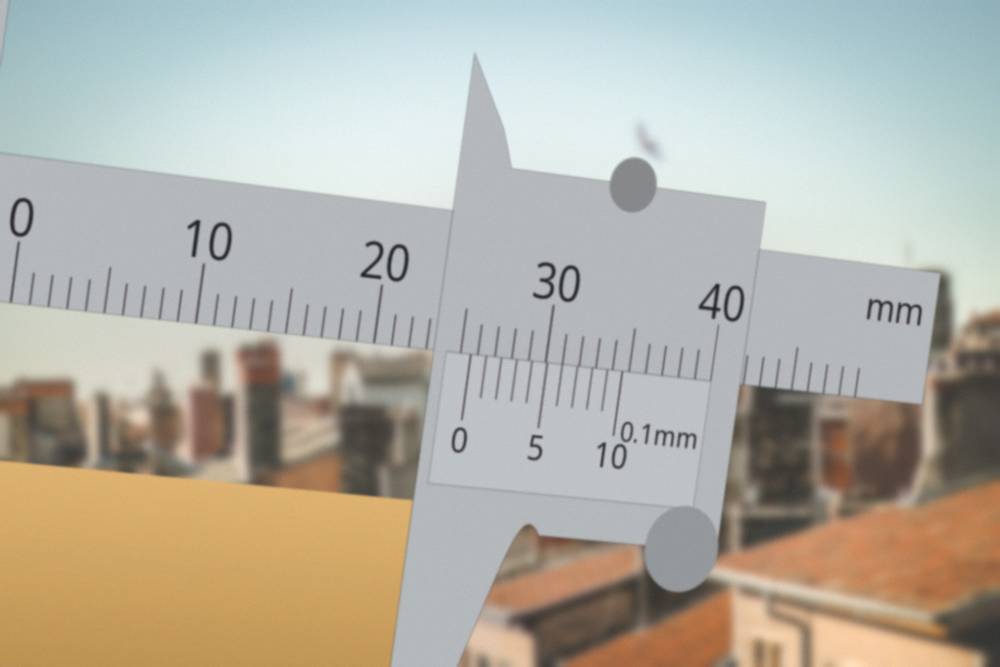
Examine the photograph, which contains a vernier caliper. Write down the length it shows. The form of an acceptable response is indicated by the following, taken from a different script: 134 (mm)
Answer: 25.6 (mm)
